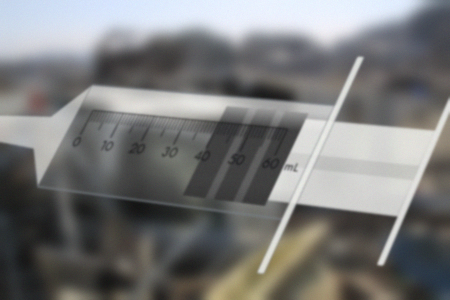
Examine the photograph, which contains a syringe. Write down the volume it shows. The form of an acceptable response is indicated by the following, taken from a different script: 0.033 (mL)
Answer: 40 (mL)
